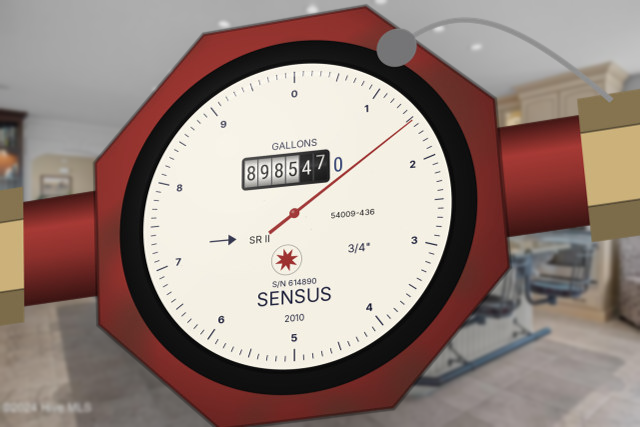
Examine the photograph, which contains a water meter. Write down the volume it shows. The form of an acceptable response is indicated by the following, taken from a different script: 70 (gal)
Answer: 8985471.5 (gal)
